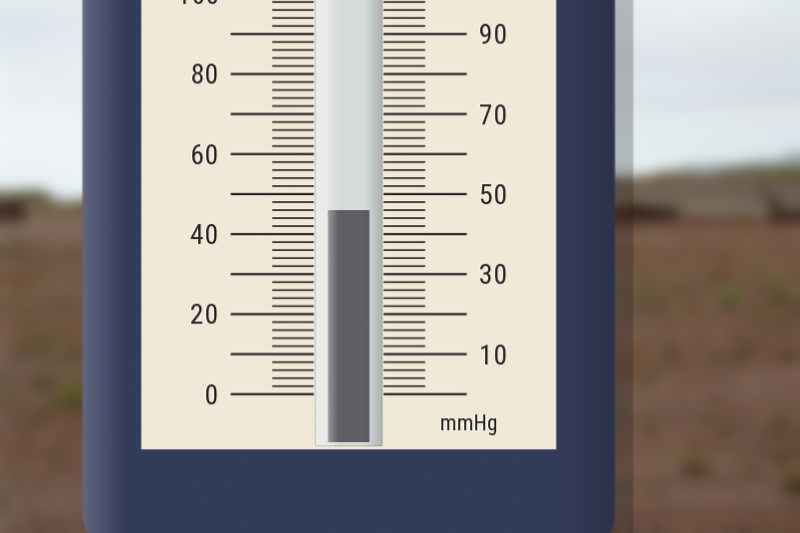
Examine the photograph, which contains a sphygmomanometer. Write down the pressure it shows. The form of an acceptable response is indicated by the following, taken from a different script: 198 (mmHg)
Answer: 46 (mmHg)
